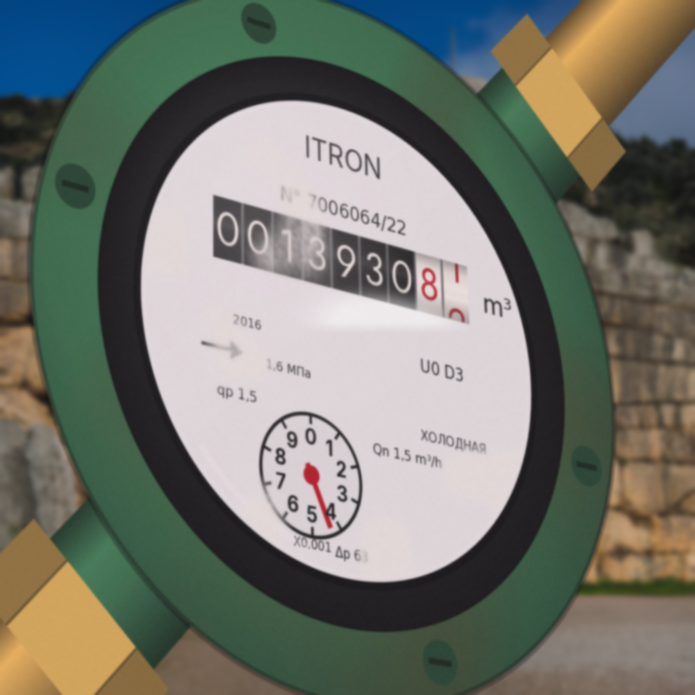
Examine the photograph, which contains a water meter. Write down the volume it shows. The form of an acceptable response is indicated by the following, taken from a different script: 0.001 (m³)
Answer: 13930.814 (m³)
